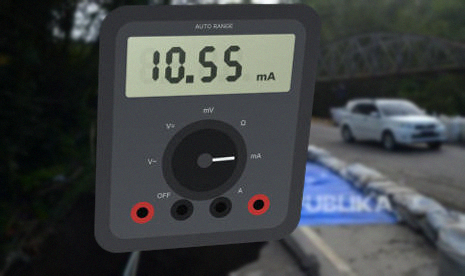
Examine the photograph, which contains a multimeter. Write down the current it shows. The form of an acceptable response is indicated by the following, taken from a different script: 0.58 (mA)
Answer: 10.55 (mA)
